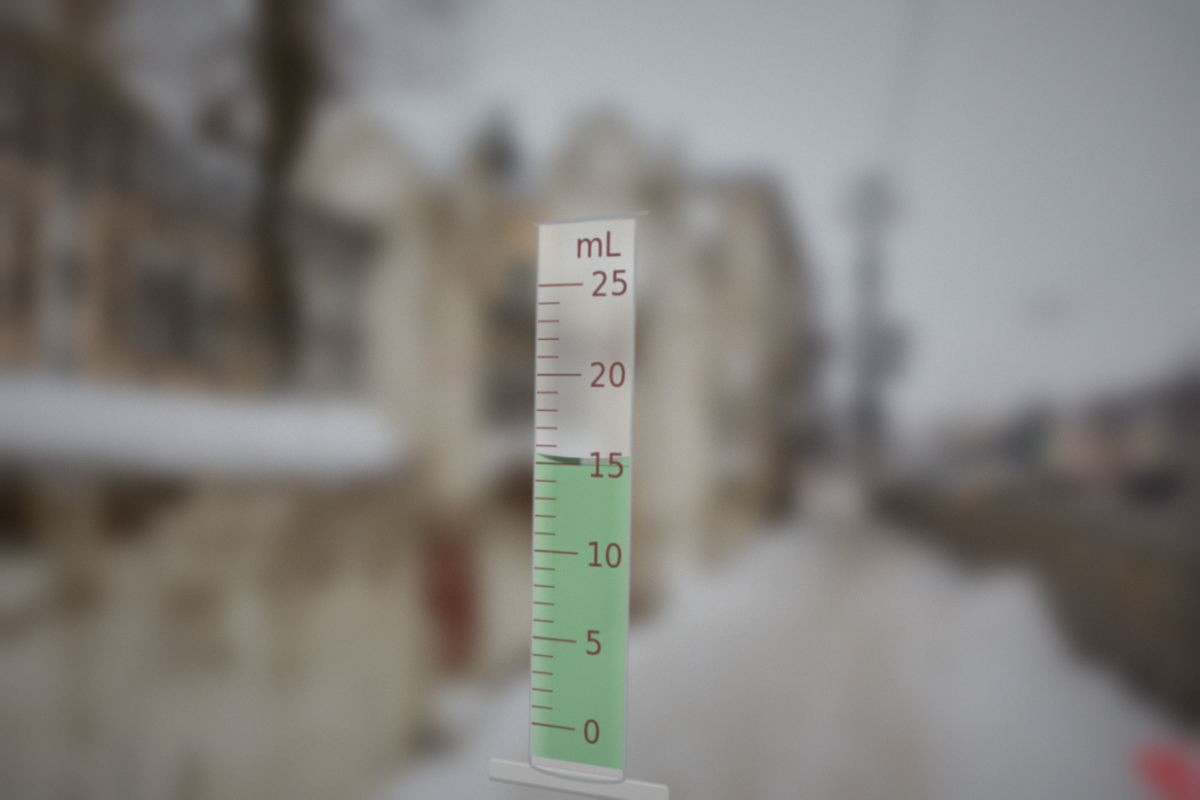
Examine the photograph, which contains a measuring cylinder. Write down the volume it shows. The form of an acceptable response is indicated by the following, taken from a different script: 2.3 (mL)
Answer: 15 (mL)
